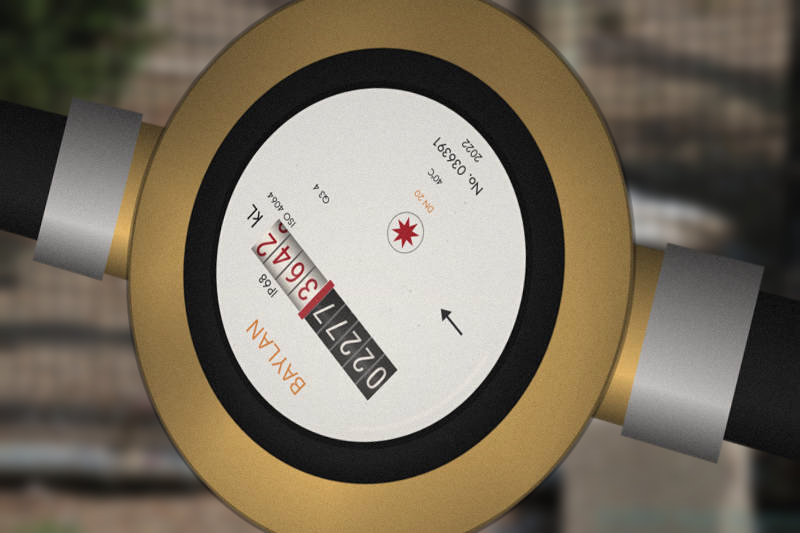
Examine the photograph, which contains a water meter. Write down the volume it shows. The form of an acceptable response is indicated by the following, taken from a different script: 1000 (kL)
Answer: 2277.3642 (kL)
